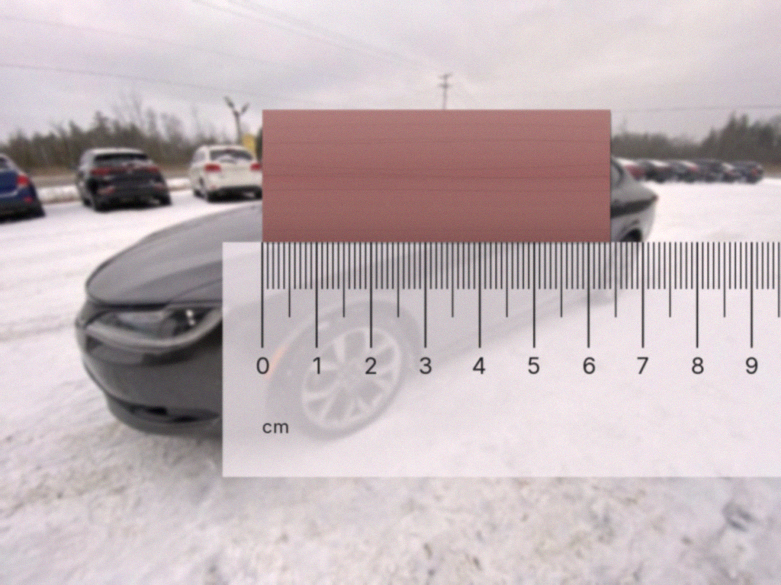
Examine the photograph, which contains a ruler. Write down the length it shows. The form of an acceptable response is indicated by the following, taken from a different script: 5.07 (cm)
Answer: 6.4 (cm)
